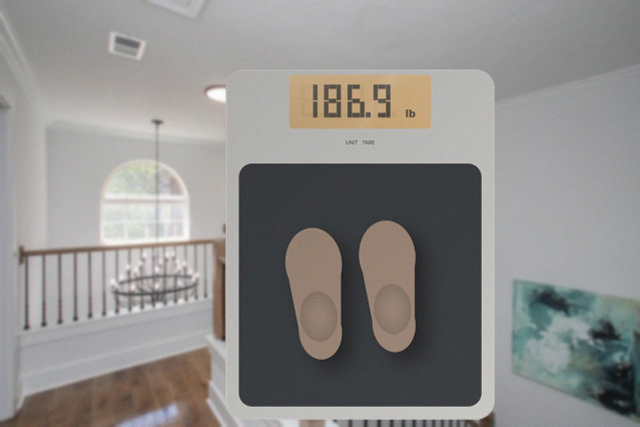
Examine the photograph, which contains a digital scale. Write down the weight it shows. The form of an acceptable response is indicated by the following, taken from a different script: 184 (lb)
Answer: 186.9 (lb)
